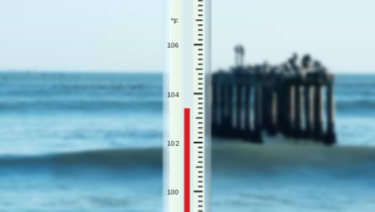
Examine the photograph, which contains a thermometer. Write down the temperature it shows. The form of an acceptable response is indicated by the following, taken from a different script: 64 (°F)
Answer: 103.4 (°F)
